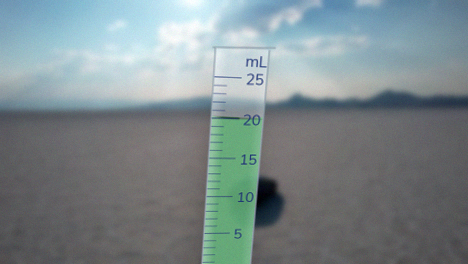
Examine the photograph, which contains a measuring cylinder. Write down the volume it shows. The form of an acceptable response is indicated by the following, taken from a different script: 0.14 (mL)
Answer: 20 (mL)
